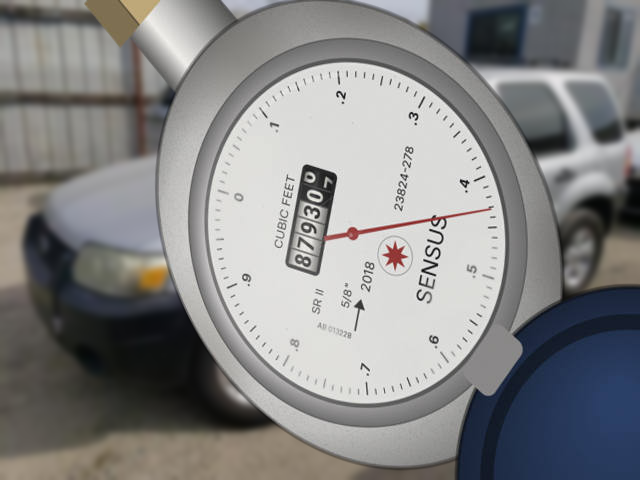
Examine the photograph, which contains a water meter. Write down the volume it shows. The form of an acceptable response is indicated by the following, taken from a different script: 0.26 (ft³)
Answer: 879306.43 (ft³)
